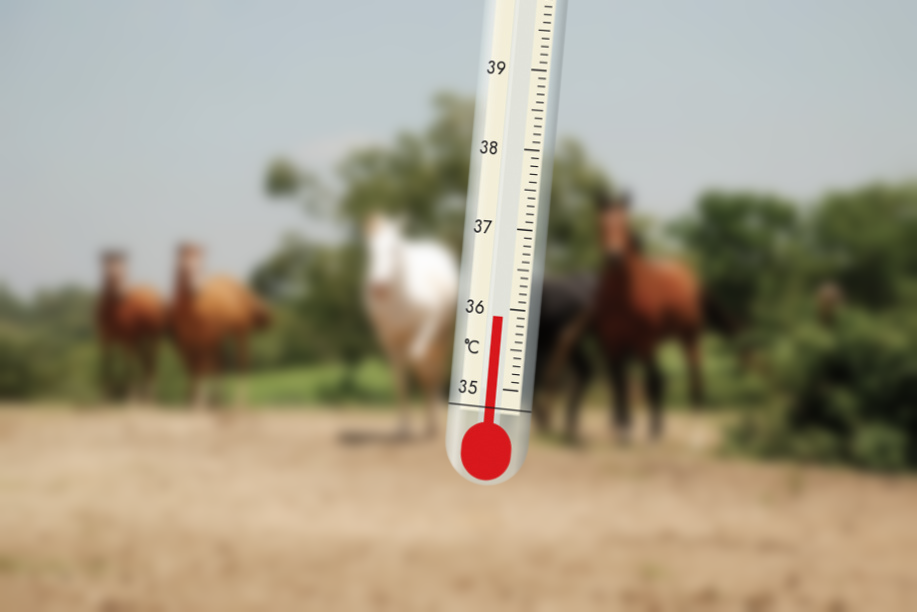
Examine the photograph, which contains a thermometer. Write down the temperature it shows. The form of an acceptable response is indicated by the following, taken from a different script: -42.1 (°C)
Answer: 35.9 (°C)
